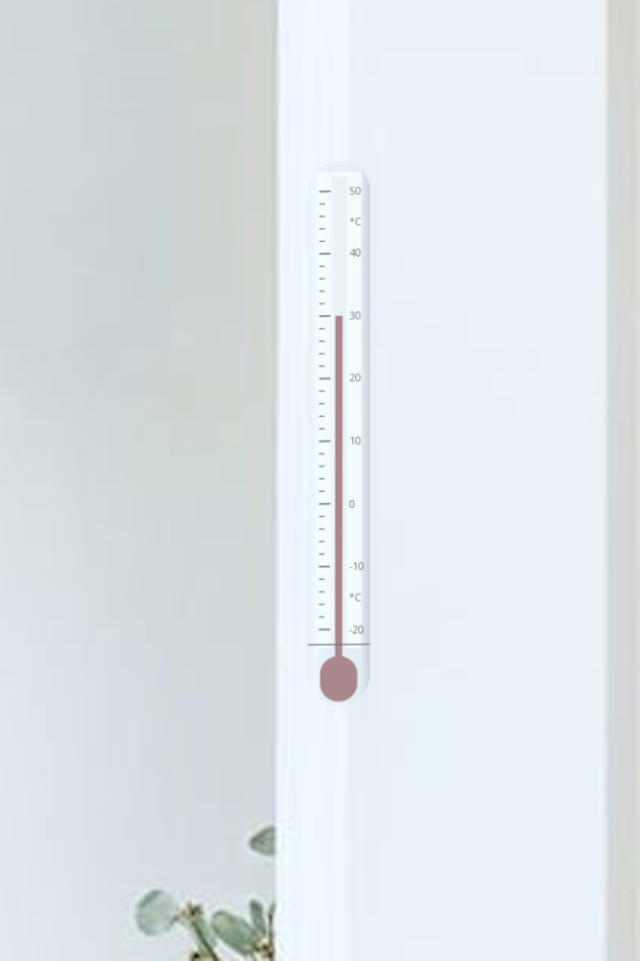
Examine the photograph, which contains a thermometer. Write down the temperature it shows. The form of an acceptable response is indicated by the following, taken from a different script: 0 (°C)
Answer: 30 (°C)
